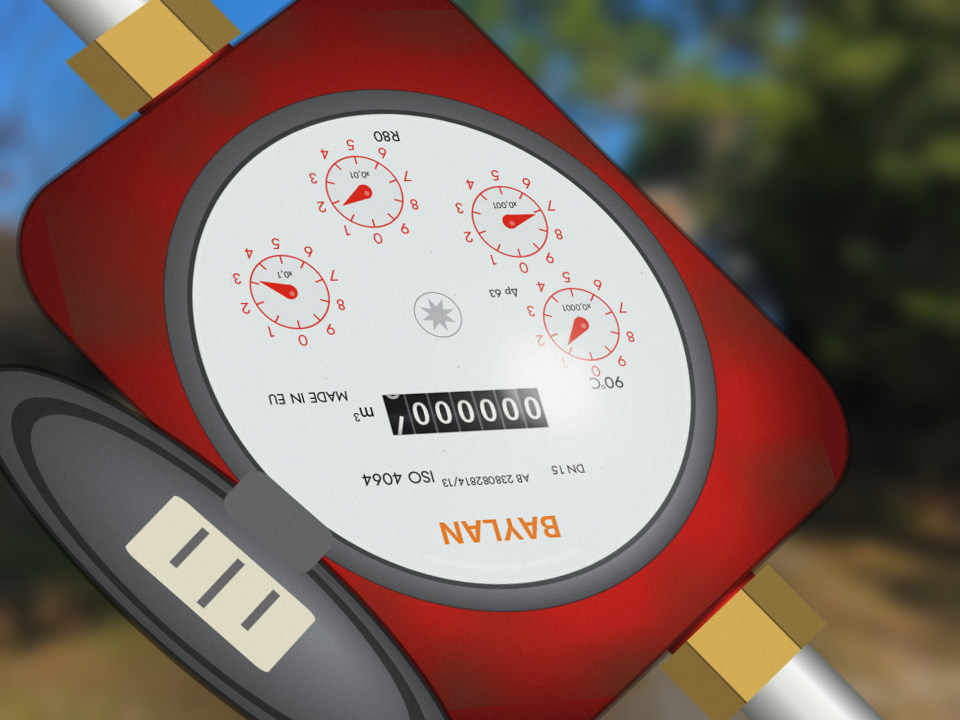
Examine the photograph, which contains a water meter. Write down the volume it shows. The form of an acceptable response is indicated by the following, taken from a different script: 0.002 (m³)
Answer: 7.3171 (m³)
